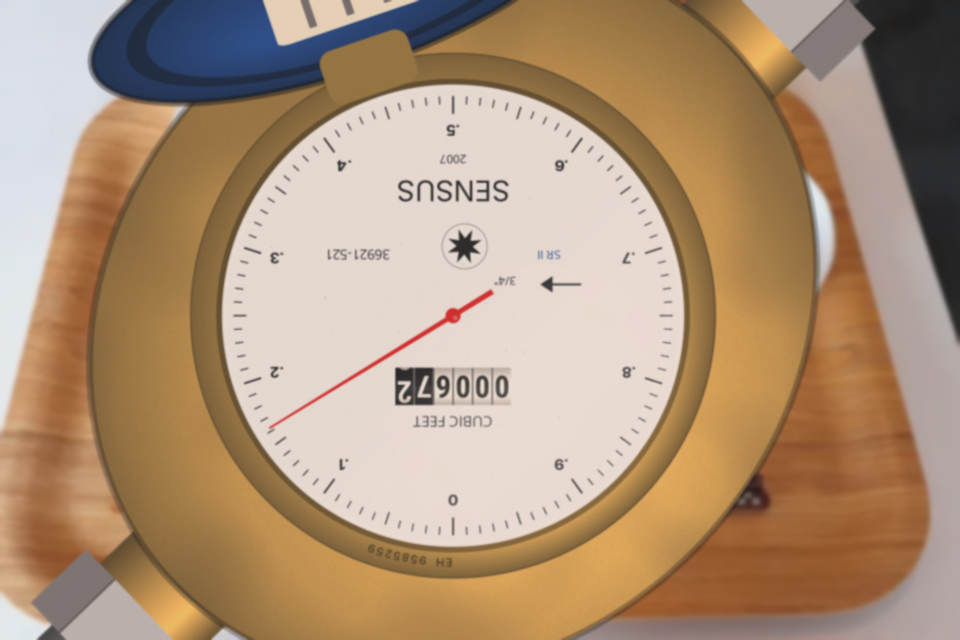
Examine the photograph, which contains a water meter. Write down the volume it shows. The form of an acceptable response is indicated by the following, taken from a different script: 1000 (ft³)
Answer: 672.16 (ft³)
